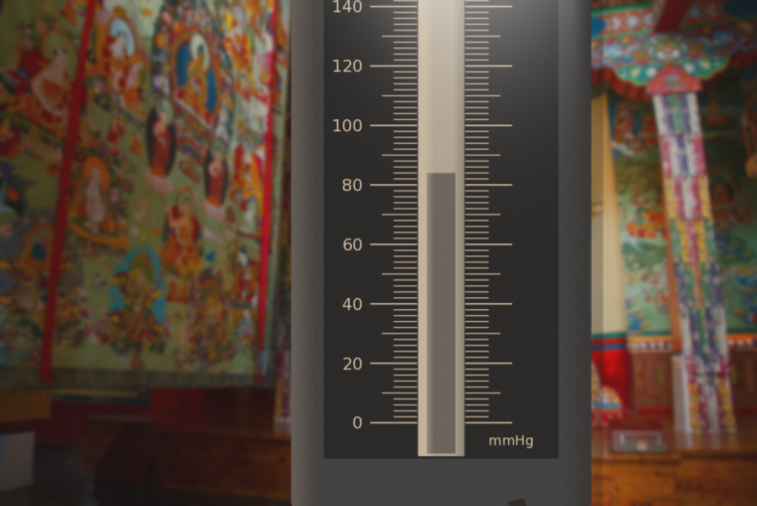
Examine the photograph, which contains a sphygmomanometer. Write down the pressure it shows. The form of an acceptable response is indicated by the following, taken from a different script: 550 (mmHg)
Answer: 84 (mmHg)
